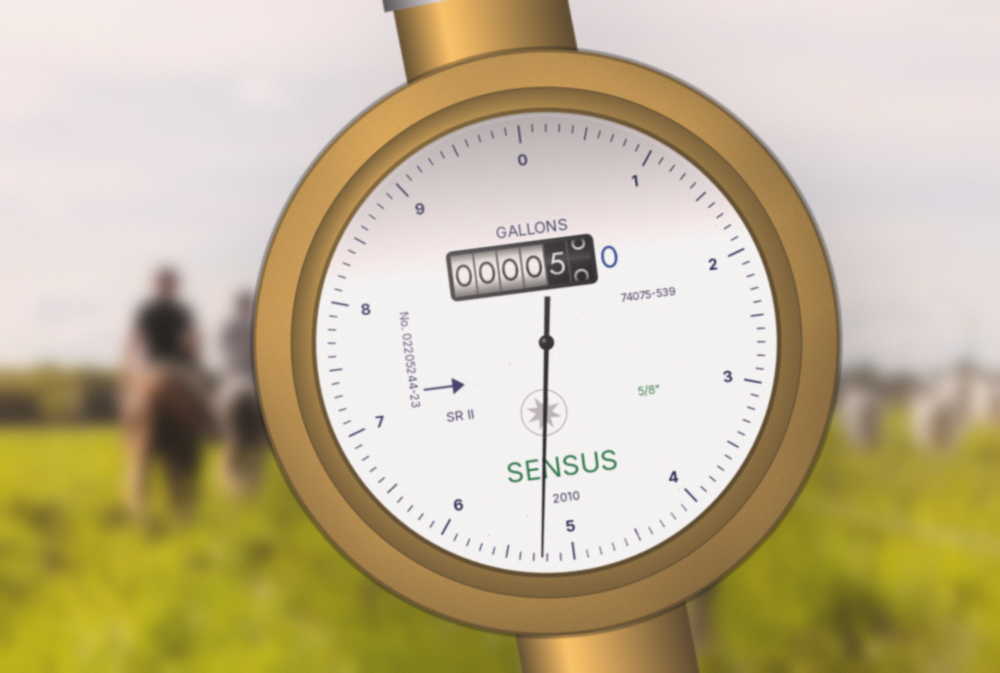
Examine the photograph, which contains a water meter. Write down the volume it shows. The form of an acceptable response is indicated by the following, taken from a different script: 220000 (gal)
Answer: 585.2 (gal)
